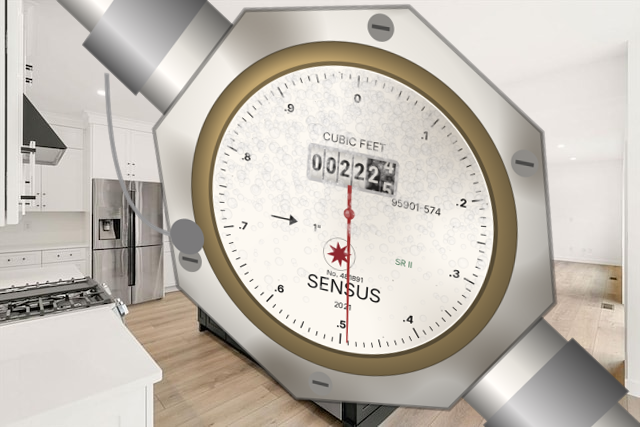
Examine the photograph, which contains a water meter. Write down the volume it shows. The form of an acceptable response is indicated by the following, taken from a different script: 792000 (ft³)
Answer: 2224.49 (ft³)
